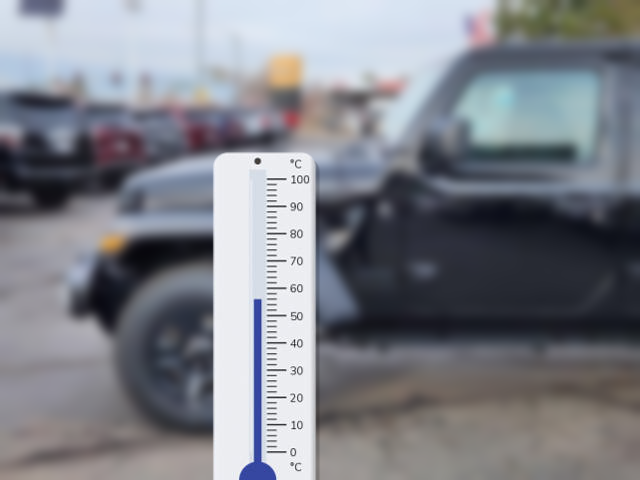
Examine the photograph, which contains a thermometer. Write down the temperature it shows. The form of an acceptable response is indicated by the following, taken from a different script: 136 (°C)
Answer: 56 (°C)
